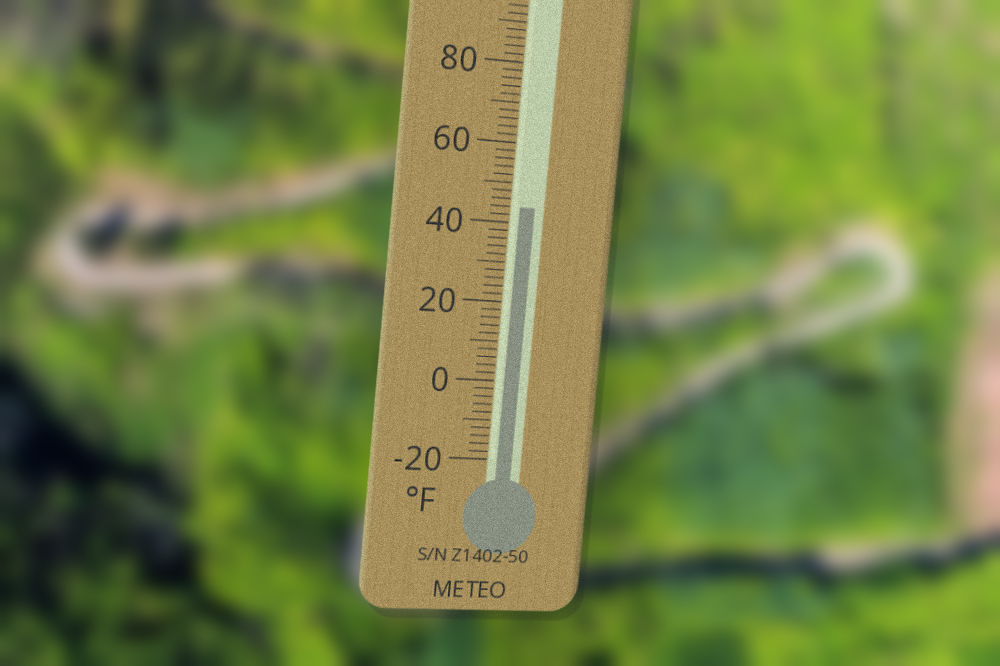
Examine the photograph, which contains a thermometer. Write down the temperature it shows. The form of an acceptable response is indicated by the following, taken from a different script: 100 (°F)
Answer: 44 (°F)
